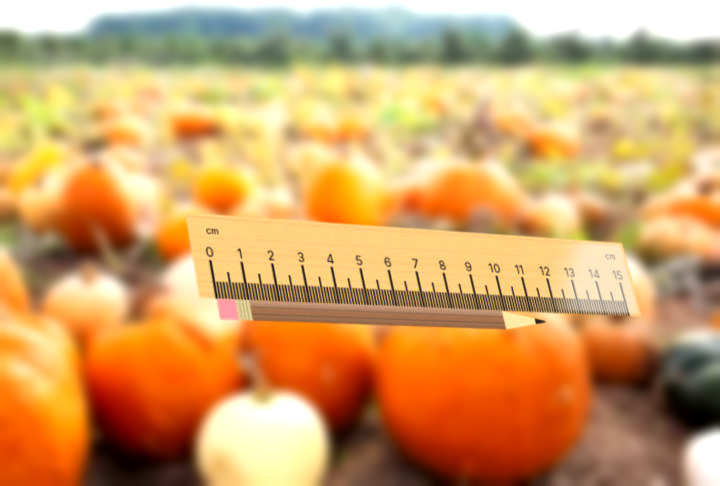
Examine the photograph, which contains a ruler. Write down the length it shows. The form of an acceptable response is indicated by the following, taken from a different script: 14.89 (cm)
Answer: 11.5 (cm)
